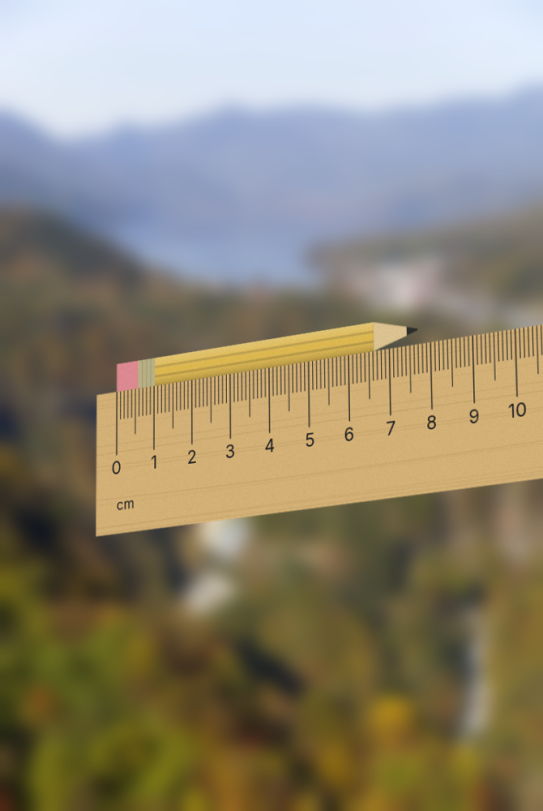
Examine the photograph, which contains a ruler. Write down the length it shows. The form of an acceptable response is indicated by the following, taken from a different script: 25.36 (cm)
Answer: 7.7 (cm)
